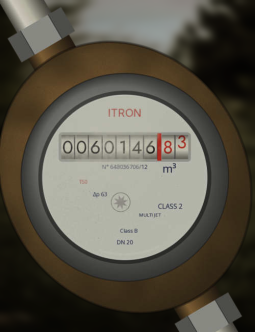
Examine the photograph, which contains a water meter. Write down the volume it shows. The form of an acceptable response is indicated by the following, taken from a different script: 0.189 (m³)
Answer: 60146.83 (m³)
